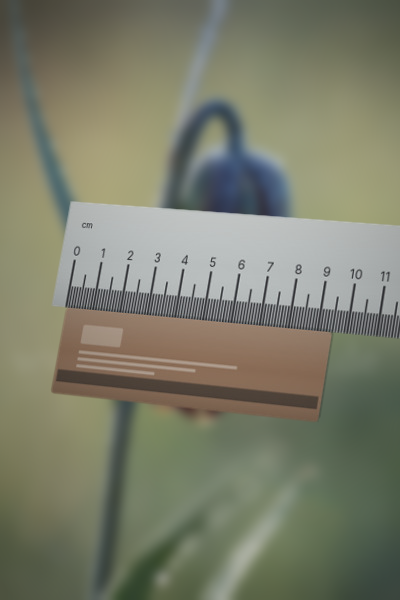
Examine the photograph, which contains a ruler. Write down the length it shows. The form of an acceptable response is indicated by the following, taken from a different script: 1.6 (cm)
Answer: 9.5 (cm)
